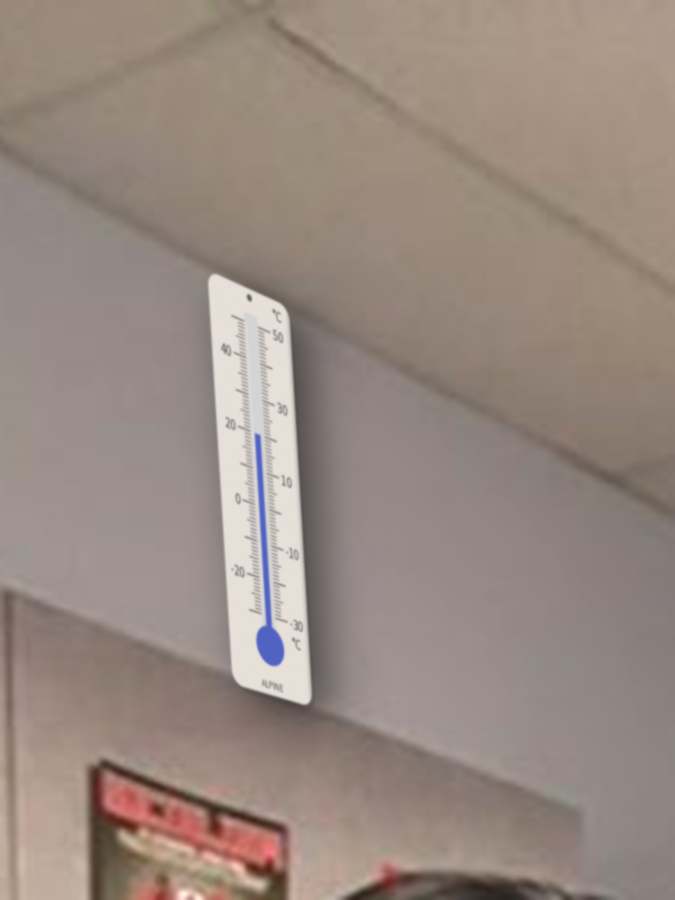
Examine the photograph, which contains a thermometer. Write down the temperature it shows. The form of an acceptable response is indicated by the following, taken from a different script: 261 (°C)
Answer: 20 (°C)
